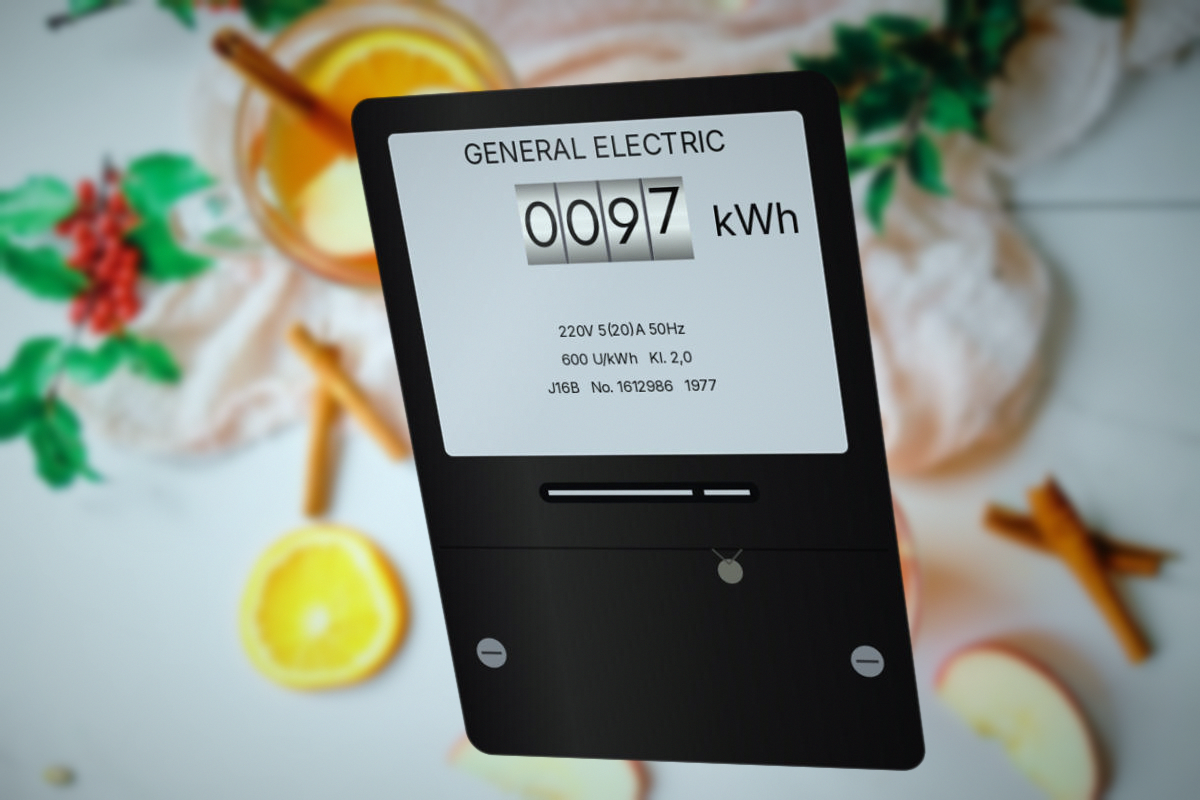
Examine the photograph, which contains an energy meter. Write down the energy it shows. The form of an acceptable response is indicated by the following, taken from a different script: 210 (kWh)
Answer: 97 (kWh)
